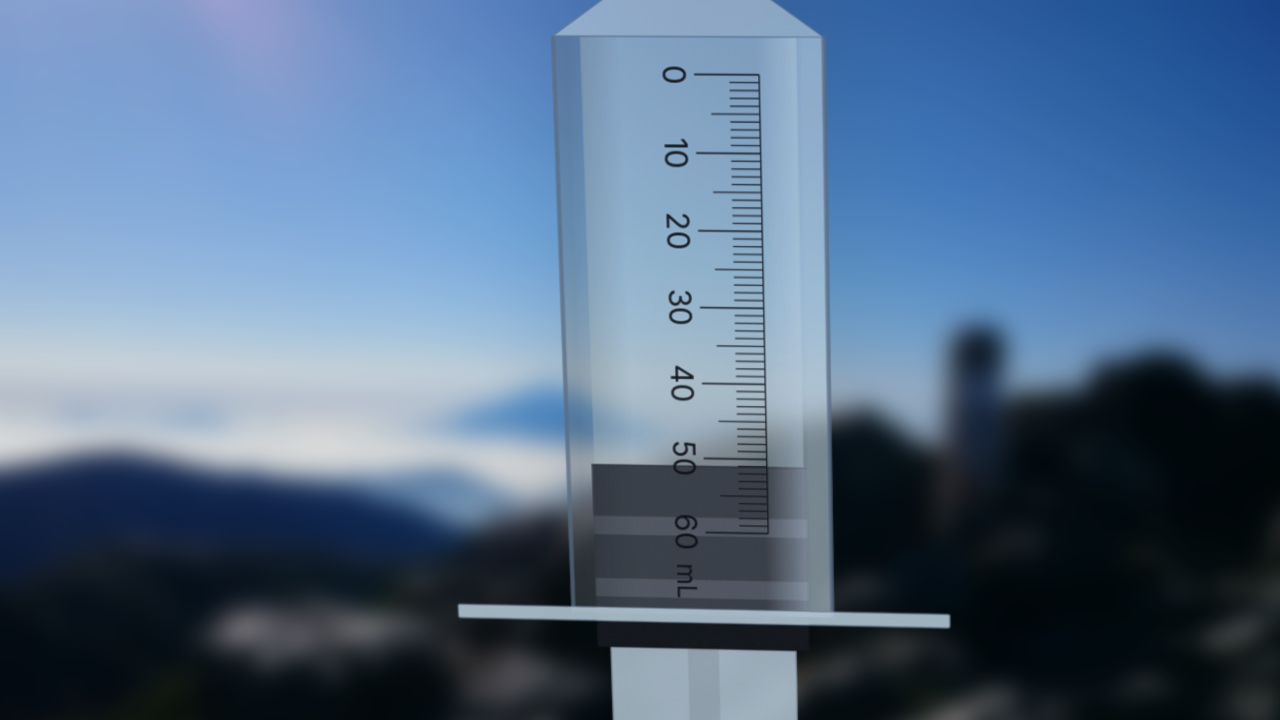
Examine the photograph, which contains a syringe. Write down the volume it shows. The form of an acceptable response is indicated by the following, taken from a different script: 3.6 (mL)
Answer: 51 (mL)
